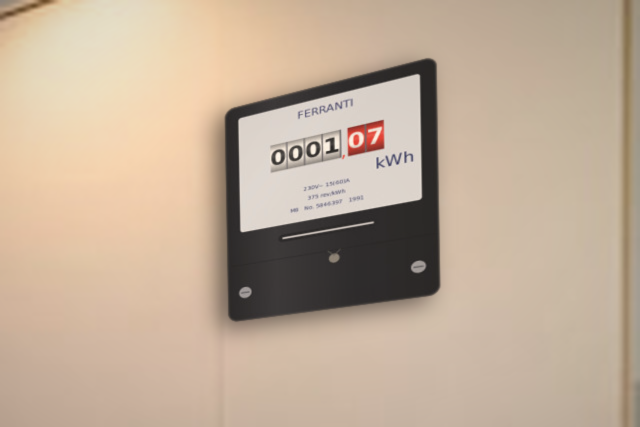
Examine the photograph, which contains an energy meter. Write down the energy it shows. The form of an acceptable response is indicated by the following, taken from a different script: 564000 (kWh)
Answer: 1.07 (kWh)
